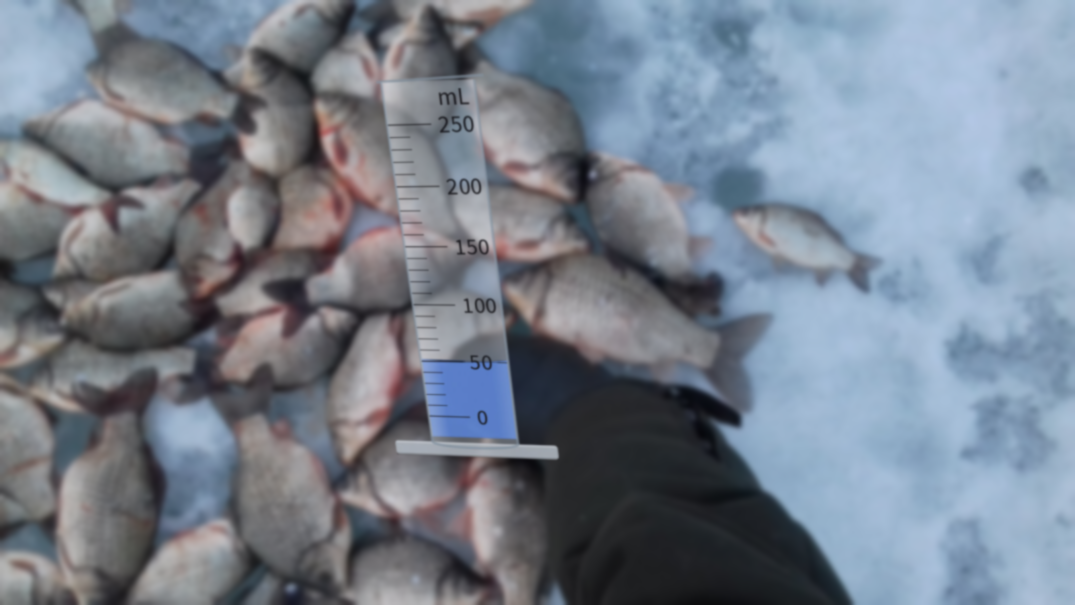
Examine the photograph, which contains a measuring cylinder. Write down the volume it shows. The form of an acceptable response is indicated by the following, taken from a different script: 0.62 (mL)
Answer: 50 (mL)
